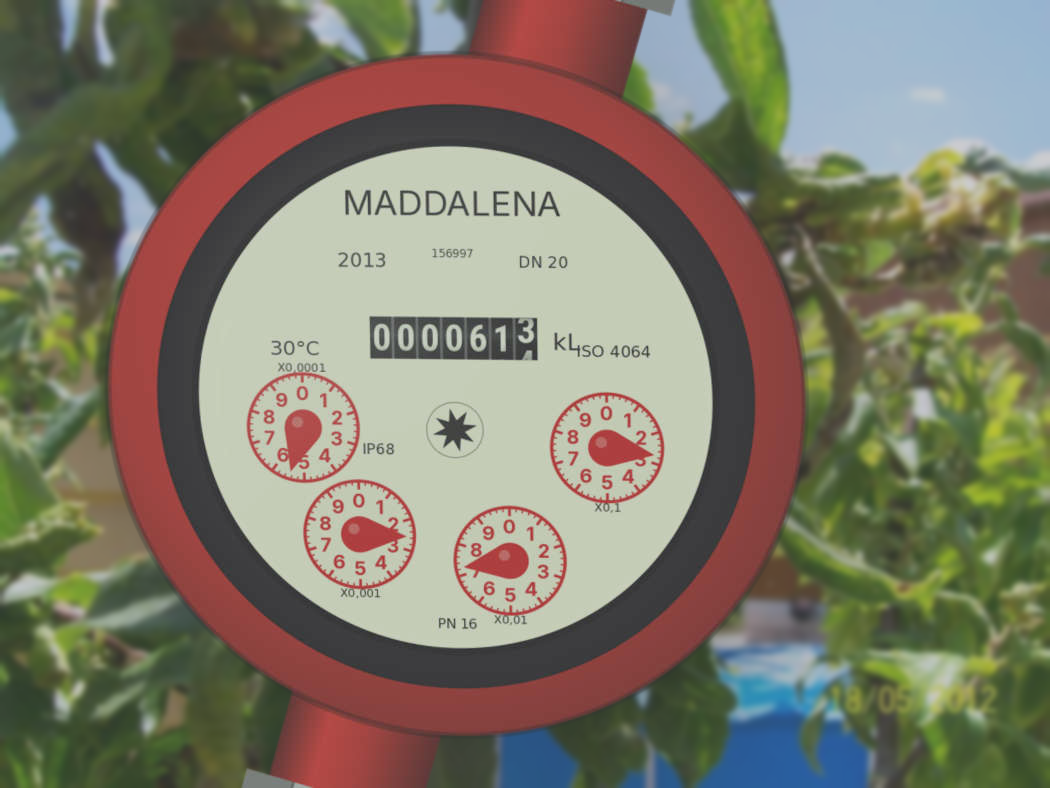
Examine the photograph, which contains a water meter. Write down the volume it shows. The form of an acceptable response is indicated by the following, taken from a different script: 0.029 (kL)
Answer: 613.2725 (kL)
